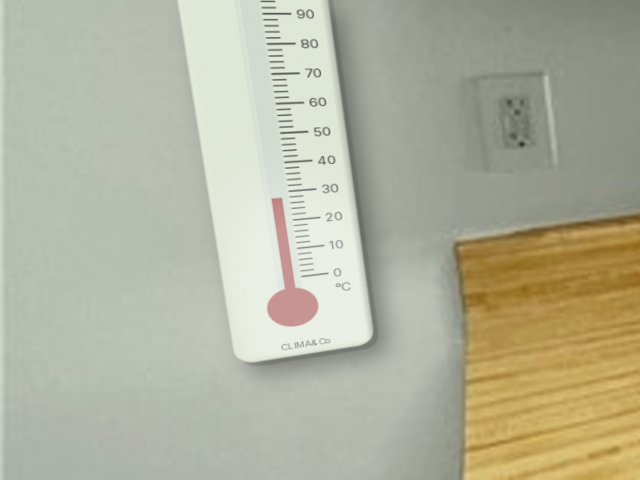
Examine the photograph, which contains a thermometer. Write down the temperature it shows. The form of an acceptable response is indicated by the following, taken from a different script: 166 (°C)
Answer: 28 (°C)
